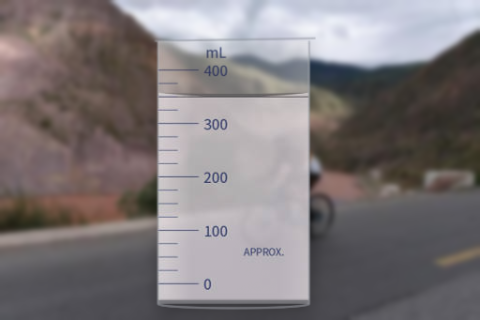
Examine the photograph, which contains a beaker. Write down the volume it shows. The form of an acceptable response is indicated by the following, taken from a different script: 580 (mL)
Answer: 350 (mL)
